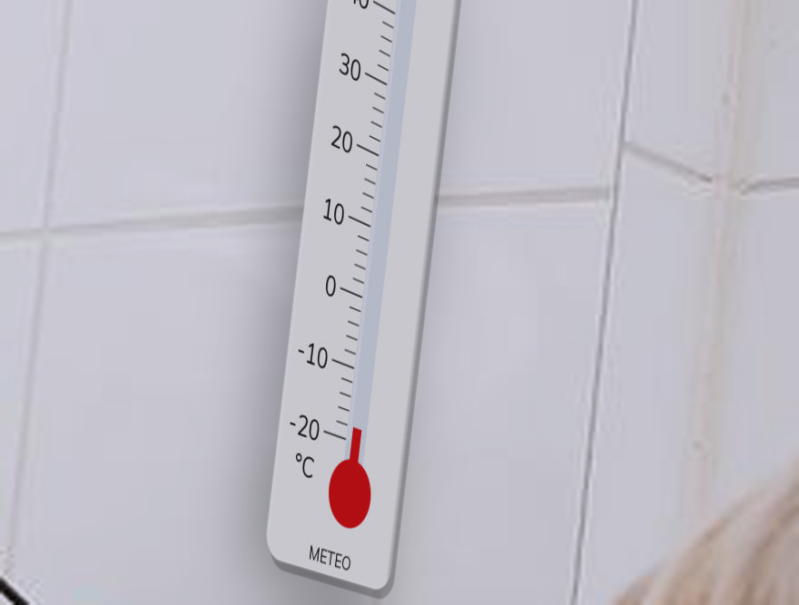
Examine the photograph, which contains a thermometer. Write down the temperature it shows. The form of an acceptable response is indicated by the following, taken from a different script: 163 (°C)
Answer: -18 (°C)
